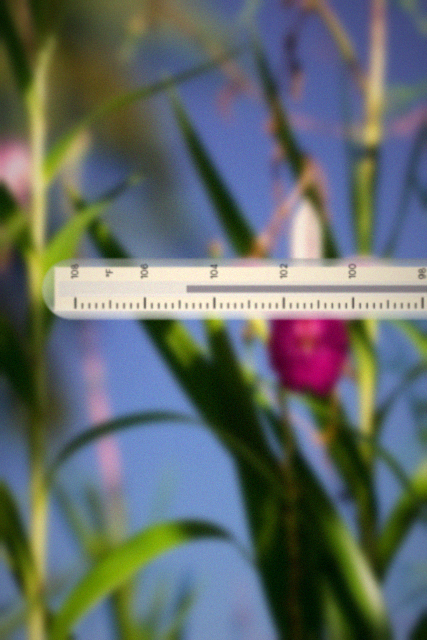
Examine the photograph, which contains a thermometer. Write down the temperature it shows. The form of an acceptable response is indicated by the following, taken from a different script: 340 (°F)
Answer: 104.8 (°F)
